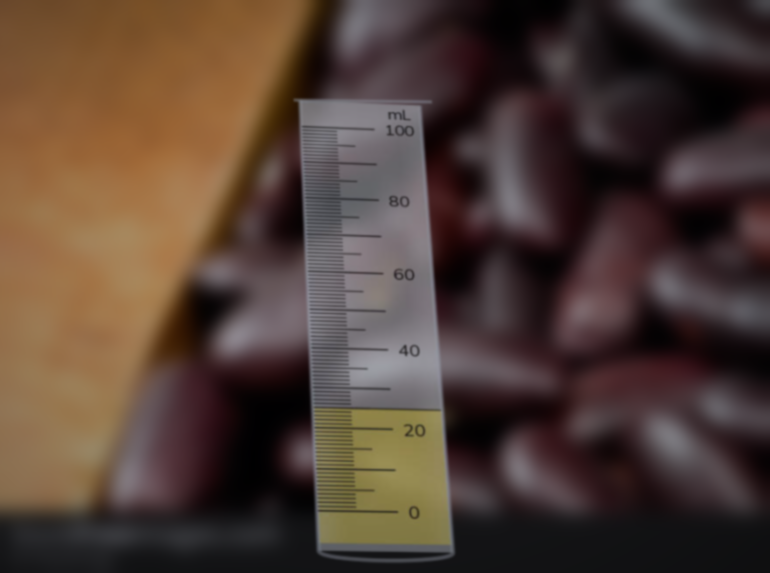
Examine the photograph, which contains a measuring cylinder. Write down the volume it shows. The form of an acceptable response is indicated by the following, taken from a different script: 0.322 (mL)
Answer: 25 (mL)
